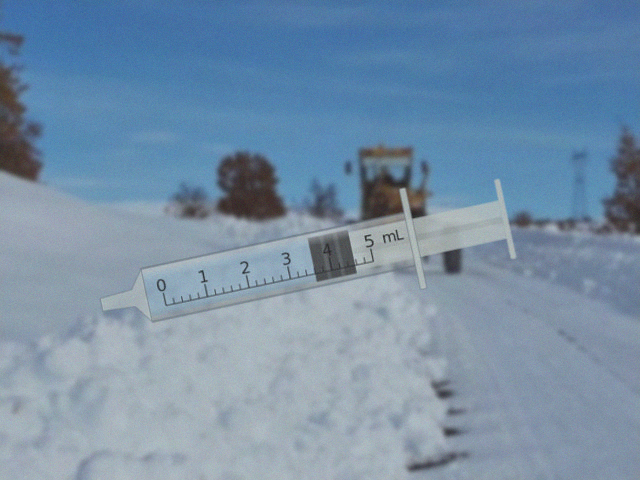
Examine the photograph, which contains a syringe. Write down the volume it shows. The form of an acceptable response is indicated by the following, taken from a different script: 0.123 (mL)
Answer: 3.6 (mL)
